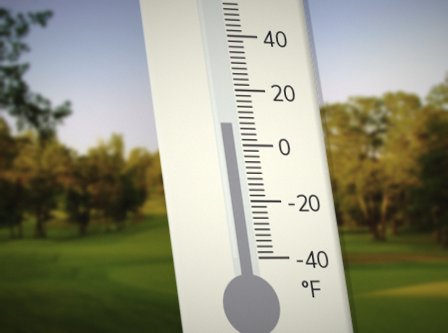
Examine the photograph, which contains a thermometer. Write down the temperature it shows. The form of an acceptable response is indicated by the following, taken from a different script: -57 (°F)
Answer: 8 (°F)
